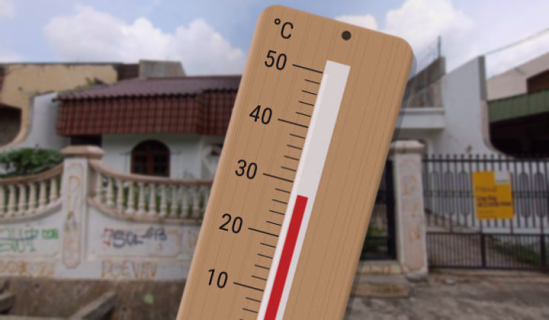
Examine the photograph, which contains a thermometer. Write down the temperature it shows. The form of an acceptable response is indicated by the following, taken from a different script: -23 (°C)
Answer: 28 (°C)
